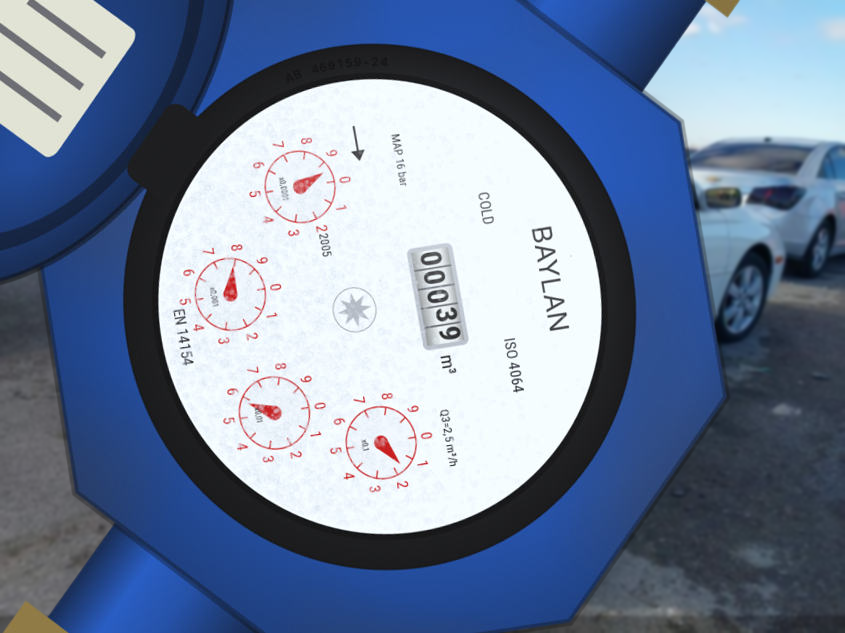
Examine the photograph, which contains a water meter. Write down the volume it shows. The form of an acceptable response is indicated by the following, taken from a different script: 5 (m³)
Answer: 39.1579 (m³)
